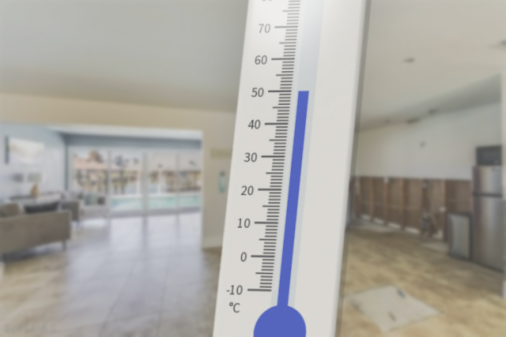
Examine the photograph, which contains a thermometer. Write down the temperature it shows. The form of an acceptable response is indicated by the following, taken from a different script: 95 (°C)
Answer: 50 (°C)
